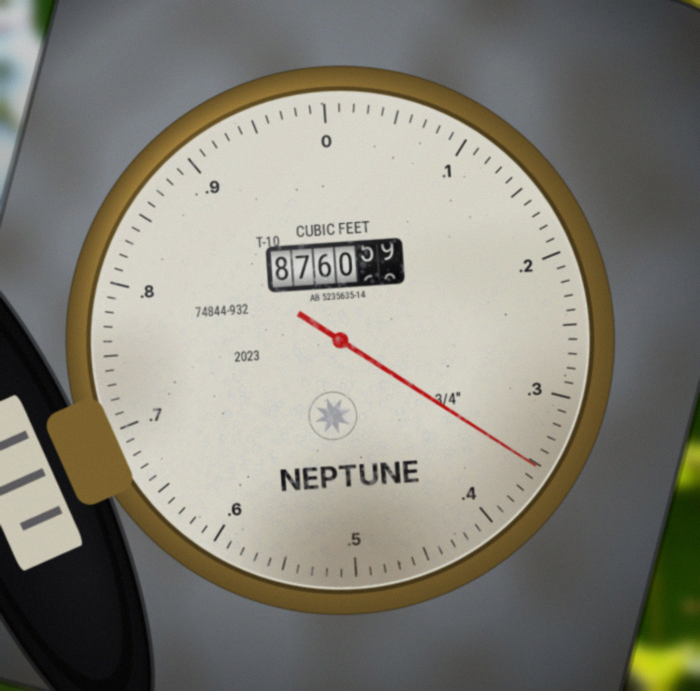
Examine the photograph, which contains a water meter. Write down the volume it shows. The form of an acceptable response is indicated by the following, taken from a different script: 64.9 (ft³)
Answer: 876059.35 (ft³)
